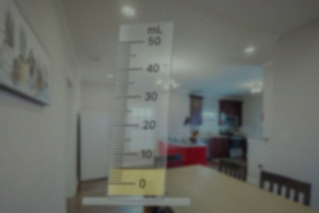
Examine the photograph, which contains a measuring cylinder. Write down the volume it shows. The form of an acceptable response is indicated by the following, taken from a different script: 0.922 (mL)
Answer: 5 (mL)
